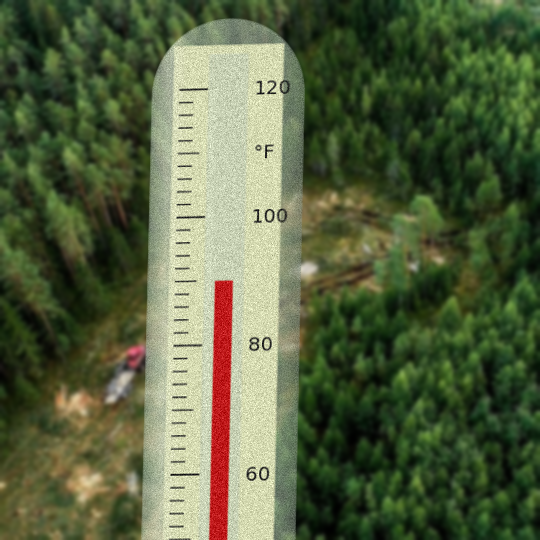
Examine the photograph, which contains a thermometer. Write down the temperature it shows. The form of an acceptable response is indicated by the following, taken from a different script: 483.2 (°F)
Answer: 90 (°F)
